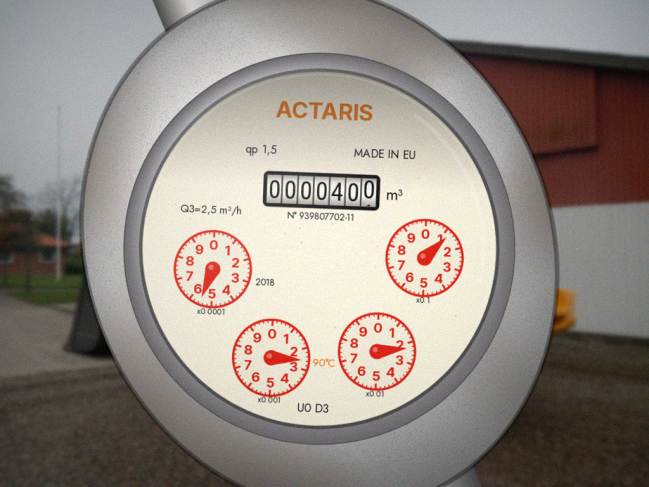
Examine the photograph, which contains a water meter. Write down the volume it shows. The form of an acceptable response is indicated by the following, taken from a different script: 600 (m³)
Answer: 400.1225 (m³)
